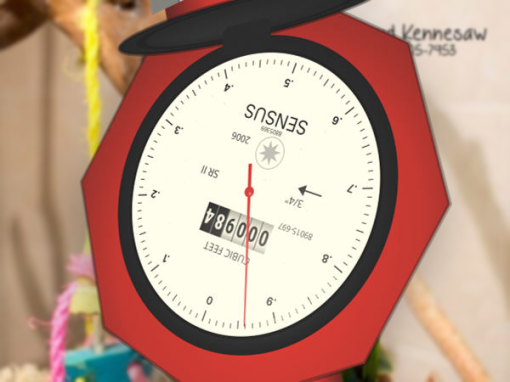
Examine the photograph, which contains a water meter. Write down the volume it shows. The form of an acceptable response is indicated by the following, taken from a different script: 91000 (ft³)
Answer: 983.94 (ft³)
